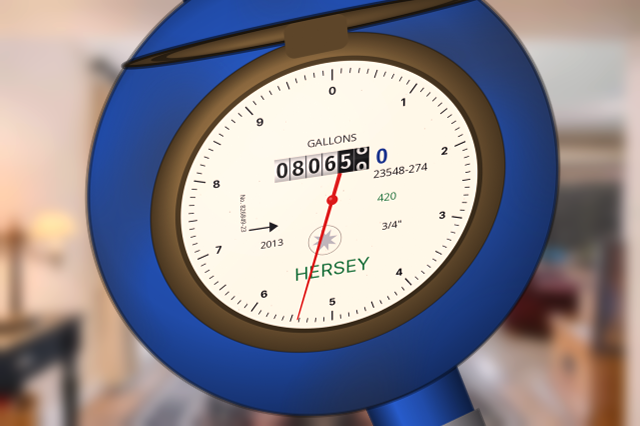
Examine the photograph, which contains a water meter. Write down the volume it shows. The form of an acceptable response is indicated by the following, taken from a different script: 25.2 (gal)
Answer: 806585.4 (gal)
